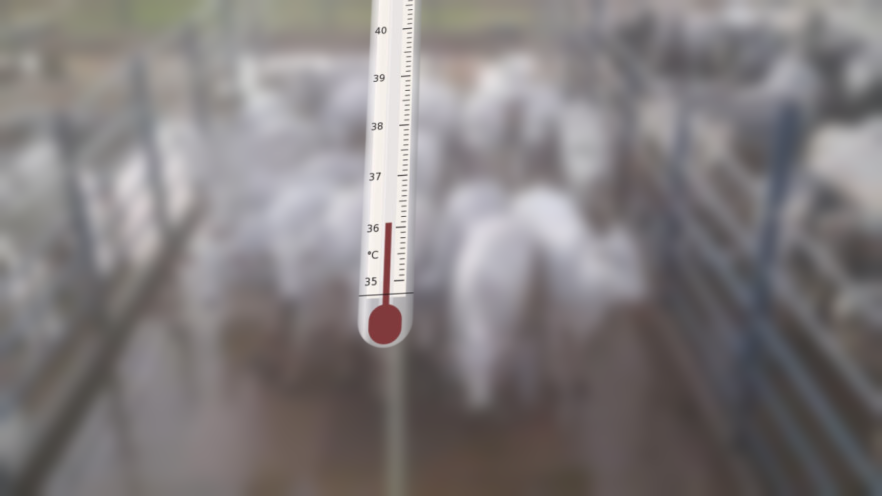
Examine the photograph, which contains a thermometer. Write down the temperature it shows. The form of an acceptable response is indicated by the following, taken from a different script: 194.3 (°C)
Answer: 36.1 (°C)
